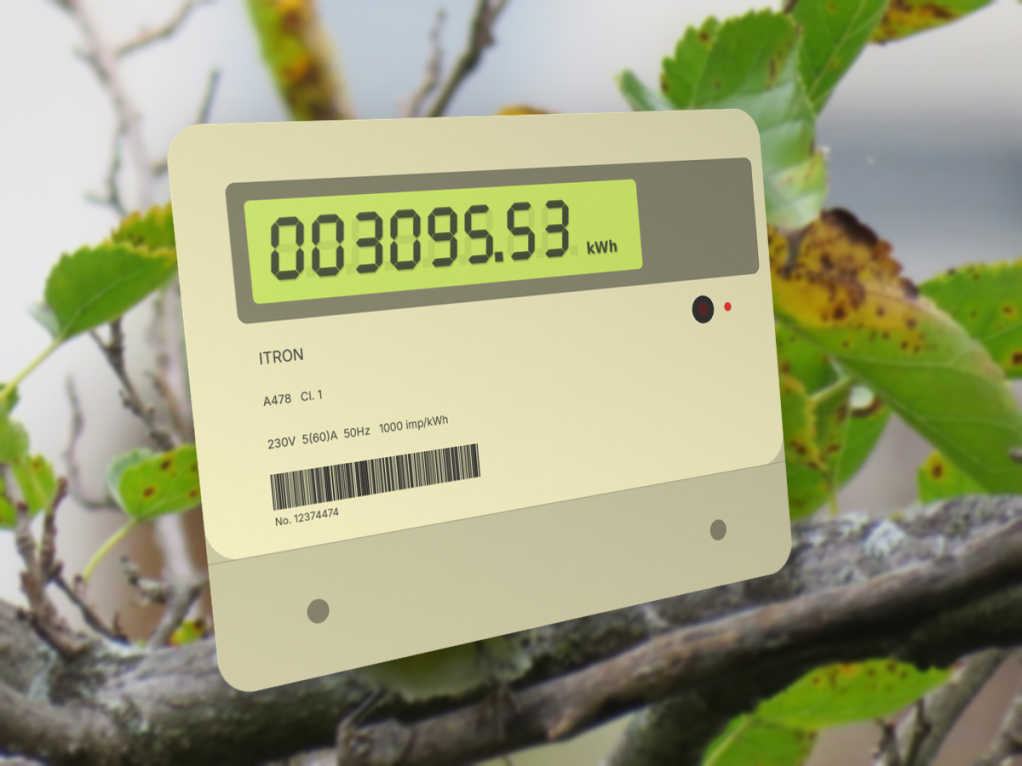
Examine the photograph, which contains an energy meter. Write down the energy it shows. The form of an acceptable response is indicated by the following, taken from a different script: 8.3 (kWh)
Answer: 3095.53 (kWh)
